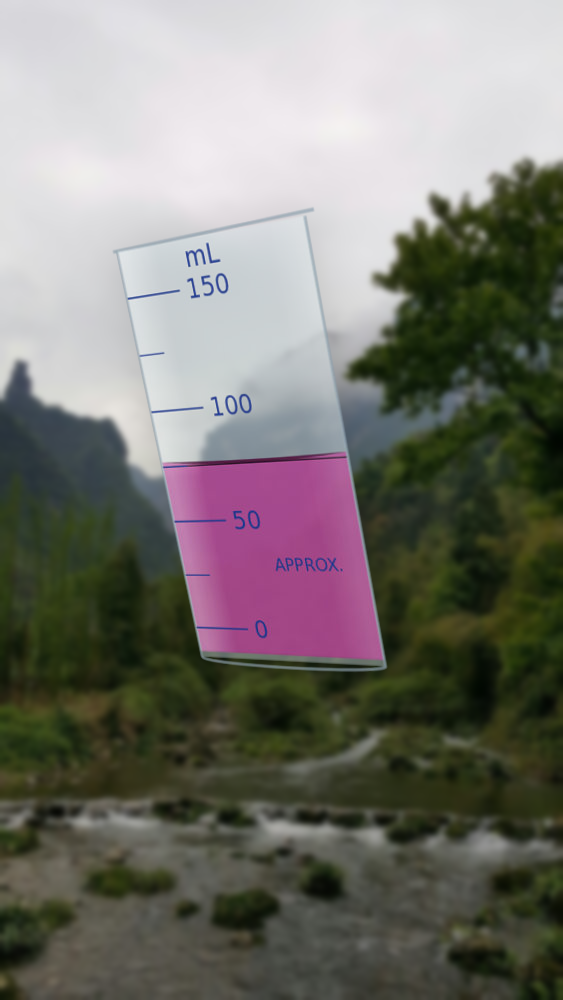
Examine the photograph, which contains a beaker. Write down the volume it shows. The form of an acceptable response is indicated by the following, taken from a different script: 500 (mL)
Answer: 75 (mL)
